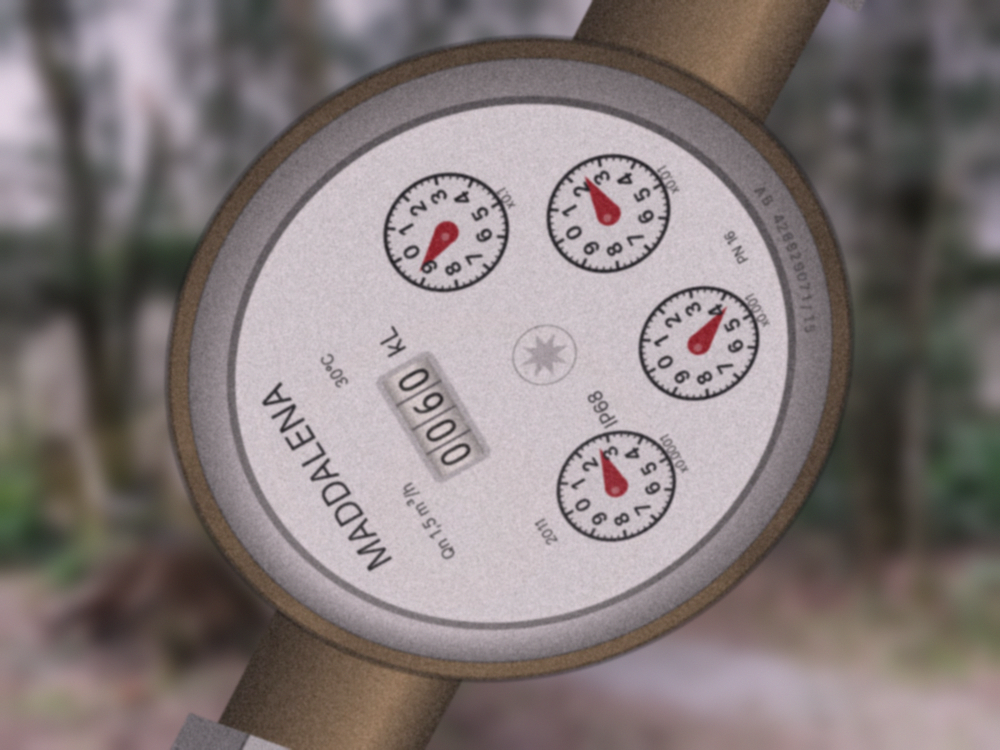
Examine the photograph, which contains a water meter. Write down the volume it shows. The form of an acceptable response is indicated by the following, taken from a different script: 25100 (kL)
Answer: 59.9242 (kL)
